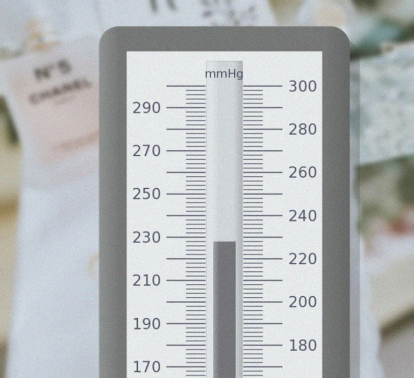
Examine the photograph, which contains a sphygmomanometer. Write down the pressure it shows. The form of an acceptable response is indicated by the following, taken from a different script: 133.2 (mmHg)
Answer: 228 (mmHg)
